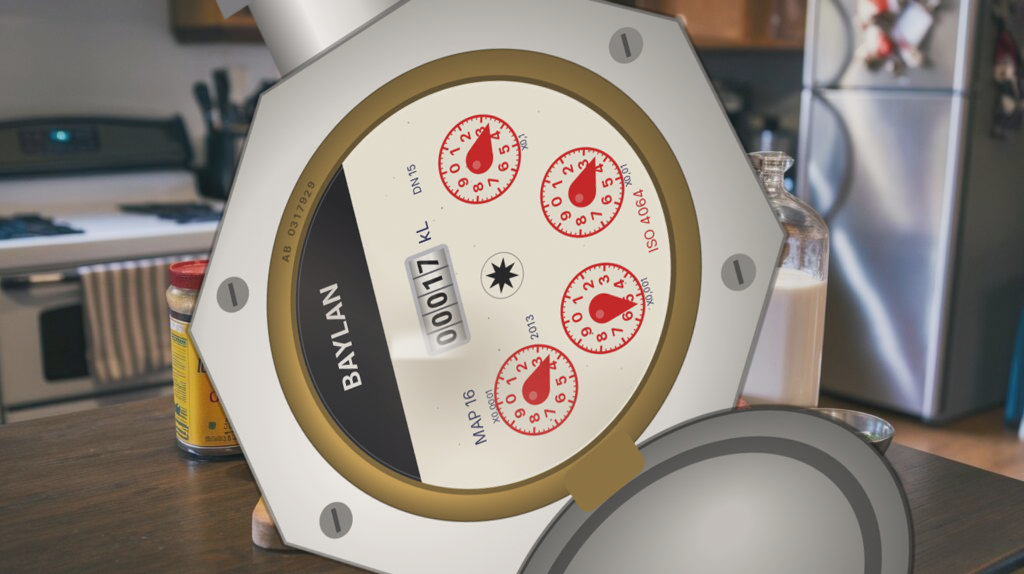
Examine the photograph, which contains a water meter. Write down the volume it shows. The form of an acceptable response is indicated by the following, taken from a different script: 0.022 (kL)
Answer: 17.3353 (kL)
